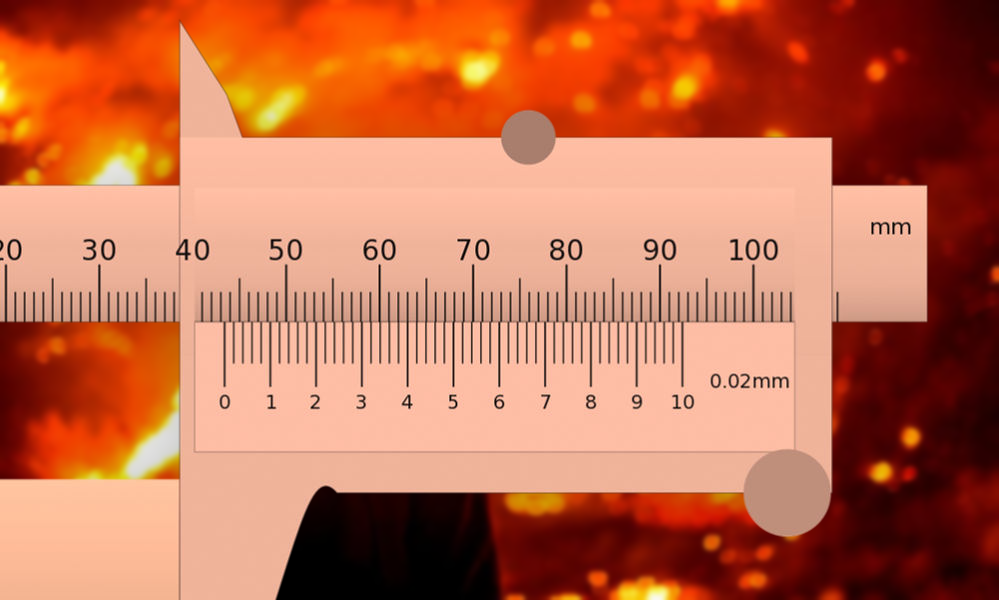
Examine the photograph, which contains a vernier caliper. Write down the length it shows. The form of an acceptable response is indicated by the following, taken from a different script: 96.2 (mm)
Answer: 43.4 (mm)
